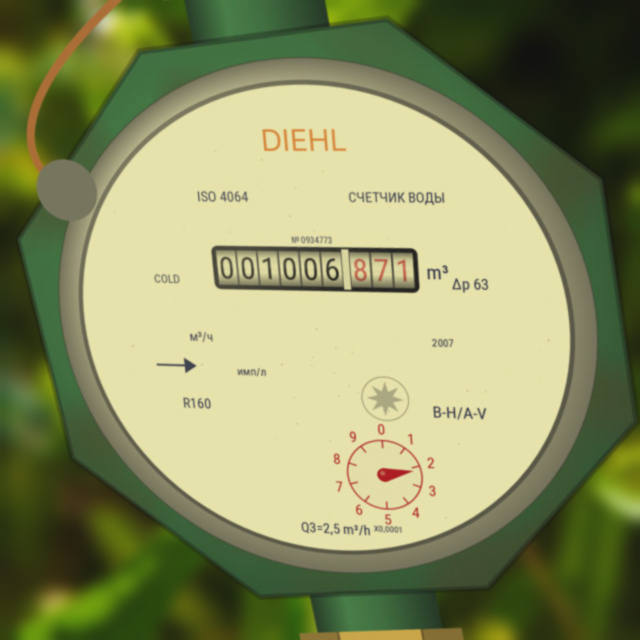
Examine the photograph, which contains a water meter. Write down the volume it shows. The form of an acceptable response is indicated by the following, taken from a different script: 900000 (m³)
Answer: 1006.8712 (m³)
